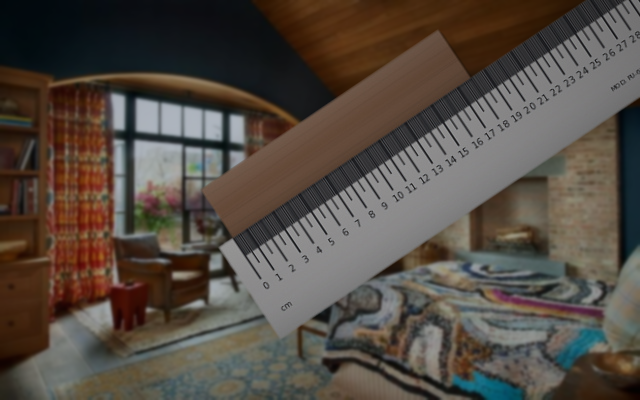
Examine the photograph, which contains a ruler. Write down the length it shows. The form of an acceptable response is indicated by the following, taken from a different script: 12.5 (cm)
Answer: 18 (cm)
